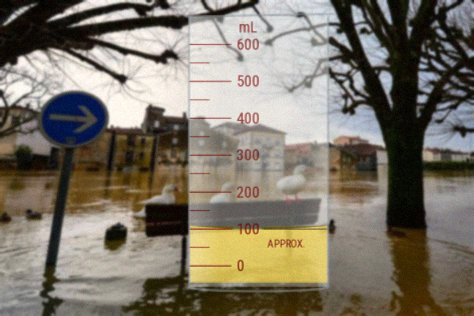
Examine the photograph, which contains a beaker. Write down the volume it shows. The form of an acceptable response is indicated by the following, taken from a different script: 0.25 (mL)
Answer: 100 (mL)
